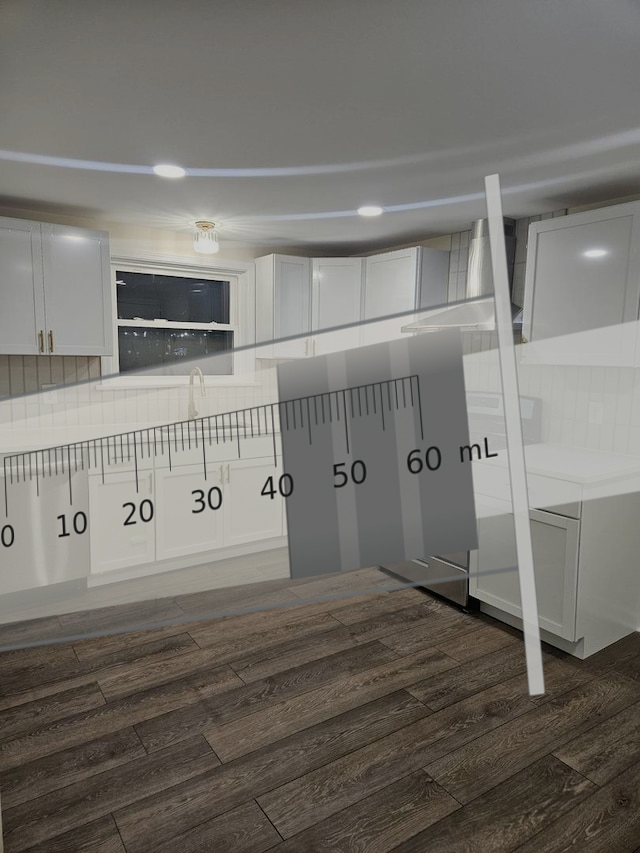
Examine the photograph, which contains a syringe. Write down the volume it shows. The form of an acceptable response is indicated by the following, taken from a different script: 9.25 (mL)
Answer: 41 (mL)
